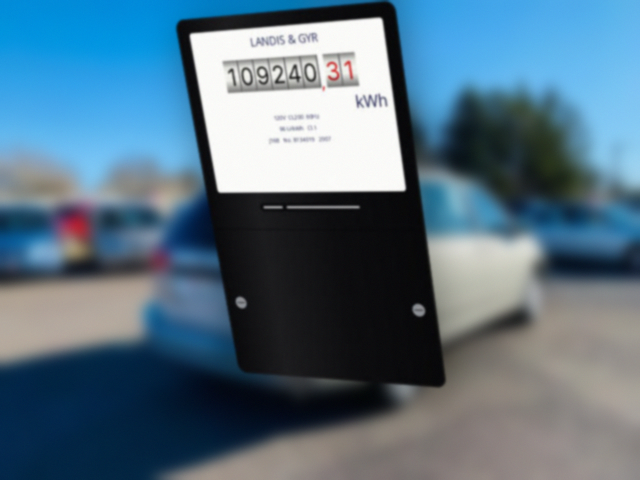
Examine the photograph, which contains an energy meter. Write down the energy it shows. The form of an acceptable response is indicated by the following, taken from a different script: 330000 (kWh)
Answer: 109240.31 (kWh)
